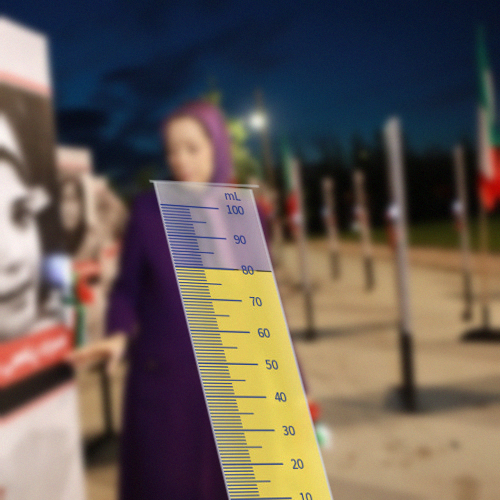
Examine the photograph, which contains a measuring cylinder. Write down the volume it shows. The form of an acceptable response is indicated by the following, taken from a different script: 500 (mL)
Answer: 80 (mL)
